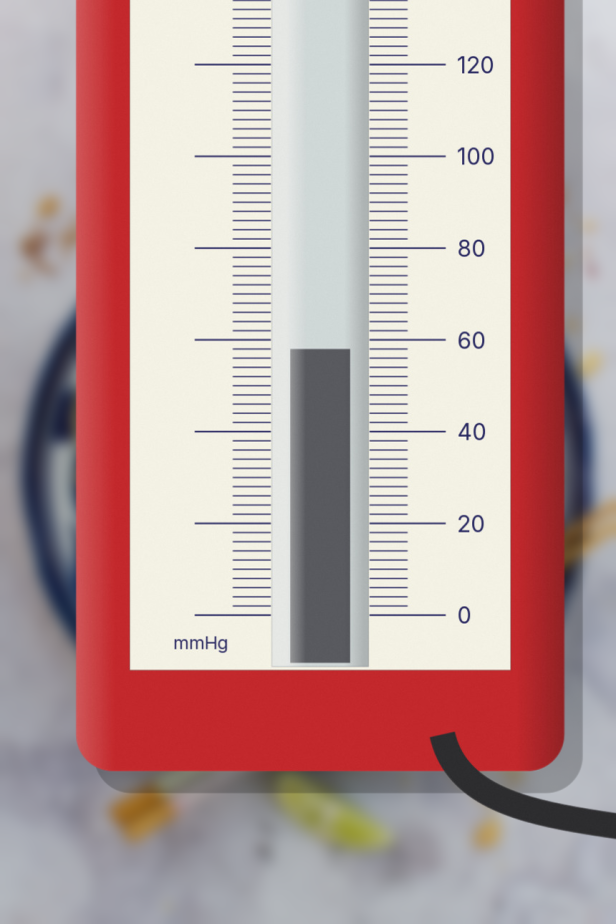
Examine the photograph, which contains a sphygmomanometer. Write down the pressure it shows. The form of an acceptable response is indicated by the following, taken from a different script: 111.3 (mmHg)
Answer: 58 (mmHg)
